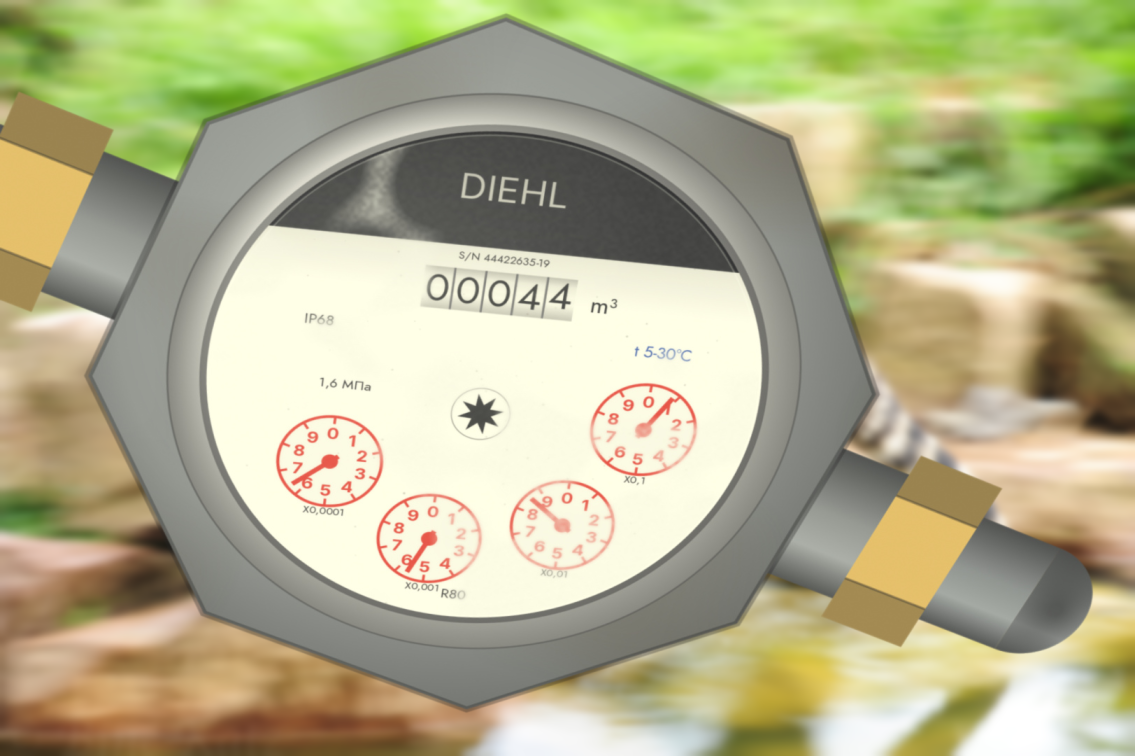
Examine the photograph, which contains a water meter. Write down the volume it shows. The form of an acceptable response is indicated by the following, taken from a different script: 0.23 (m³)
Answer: 44.0856 (m³)
